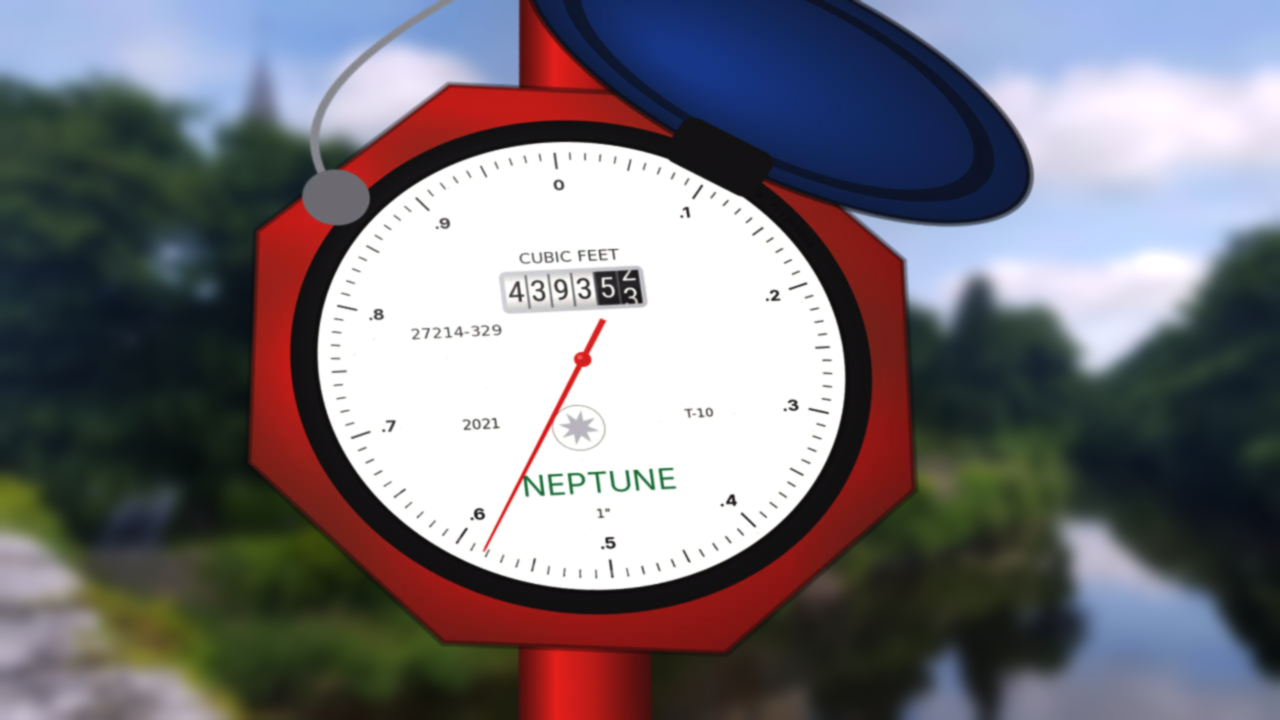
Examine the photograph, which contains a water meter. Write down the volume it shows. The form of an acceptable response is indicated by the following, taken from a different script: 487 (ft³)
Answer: 439352.58 (ft³)
